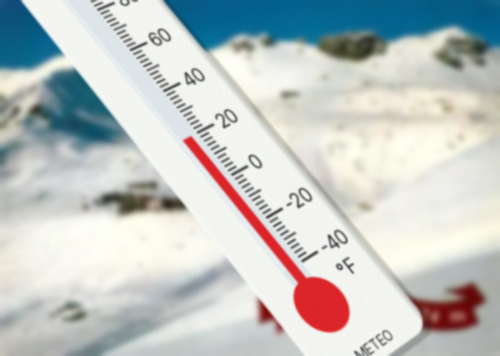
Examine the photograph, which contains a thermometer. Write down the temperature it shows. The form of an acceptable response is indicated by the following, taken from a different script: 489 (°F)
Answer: 20 (°F)
